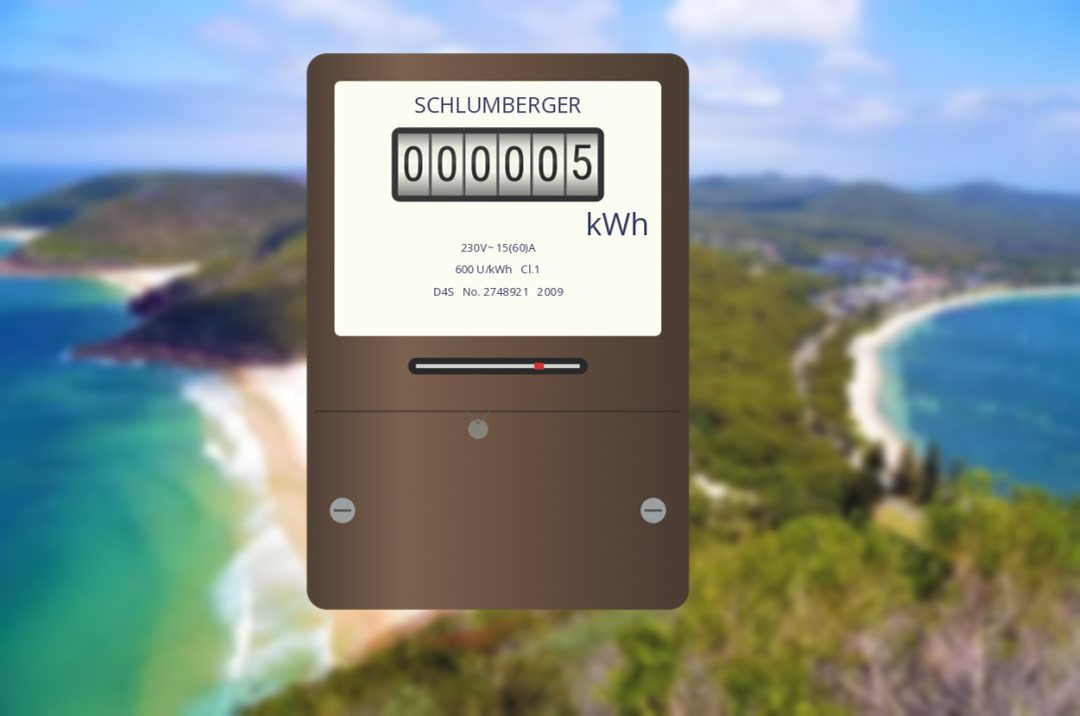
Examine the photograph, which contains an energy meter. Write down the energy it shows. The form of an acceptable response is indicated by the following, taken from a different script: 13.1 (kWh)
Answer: 5 (kWh)
